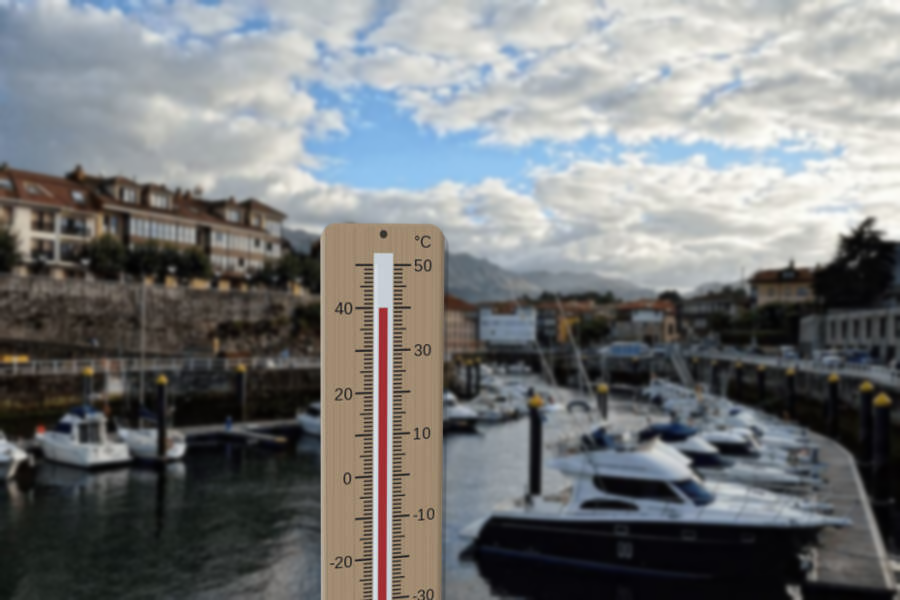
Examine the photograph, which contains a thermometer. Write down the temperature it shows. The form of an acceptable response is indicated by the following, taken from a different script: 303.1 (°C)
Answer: 40 (°C)
